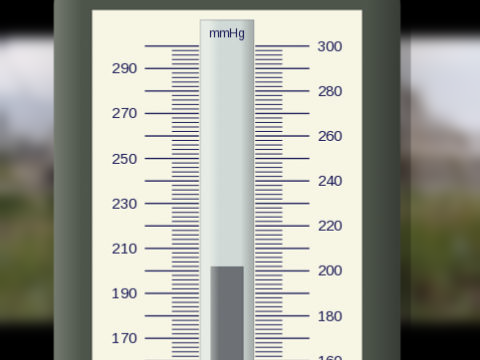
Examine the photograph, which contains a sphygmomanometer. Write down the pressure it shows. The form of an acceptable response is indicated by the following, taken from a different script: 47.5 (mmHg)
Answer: 202 (mmHg)
